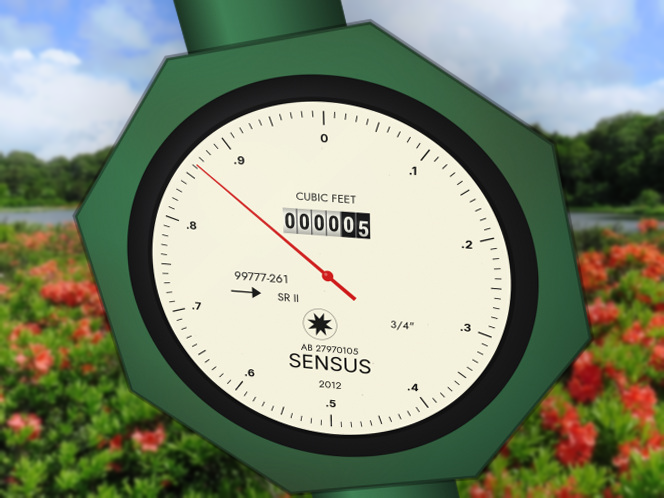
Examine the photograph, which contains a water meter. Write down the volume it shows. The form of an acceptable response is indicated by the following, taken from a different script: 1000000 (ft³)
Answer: 4.86 (ft³)
